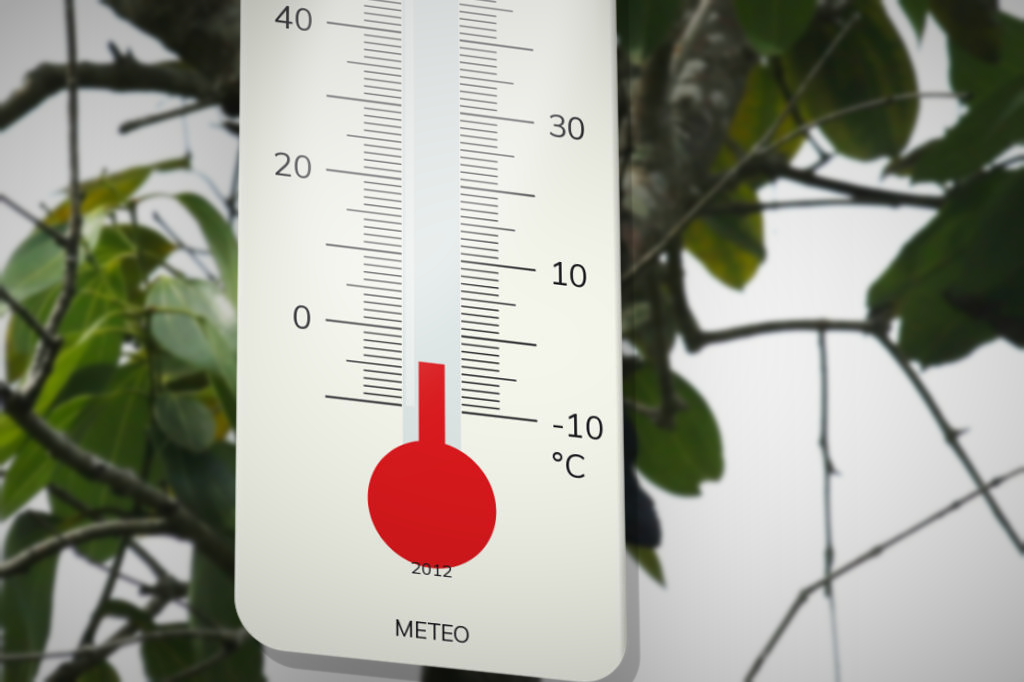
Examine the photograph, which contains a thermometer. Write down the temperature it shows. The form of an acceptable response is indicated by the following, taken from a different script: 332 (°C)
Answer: -4 (°C)
